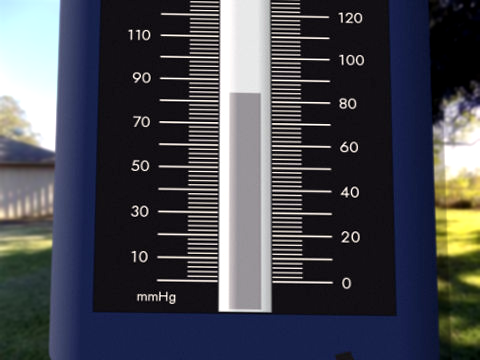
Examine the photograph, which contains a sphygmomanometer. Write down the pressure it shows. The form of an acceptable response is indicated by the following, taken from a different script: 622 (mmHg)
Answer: 84 (mmHg)
